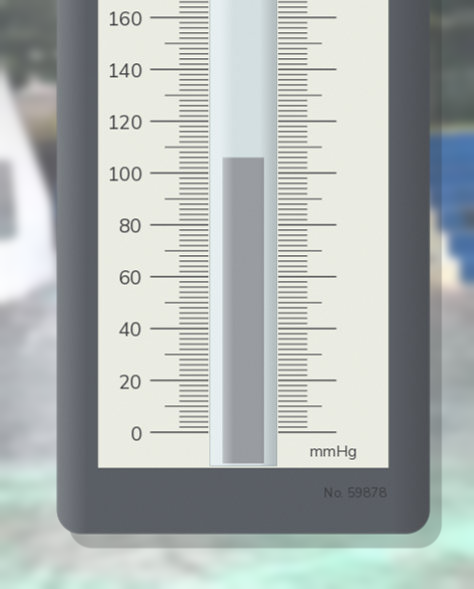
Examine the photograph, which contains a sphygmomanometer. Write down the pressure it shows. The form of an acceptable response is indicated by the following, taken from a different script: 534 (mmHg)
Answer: 106 (mmHg)
